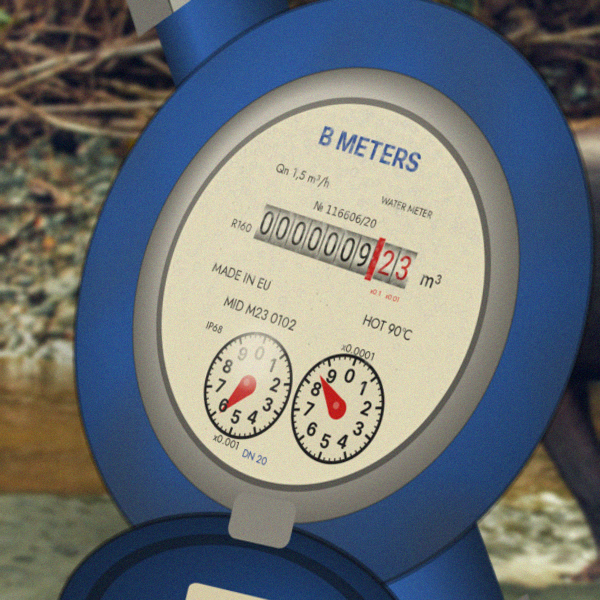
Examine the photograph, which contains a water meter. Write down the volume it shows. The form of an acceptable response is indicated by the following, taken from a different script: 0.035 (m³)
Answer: 9.2358 (m³)
